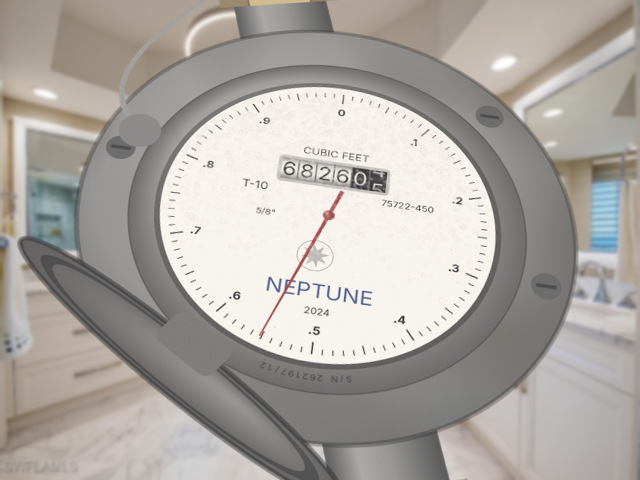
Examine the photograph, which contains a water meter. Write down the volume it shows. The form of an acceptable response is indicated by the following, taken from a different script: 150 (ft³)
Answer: 682604.55 (ft³)
